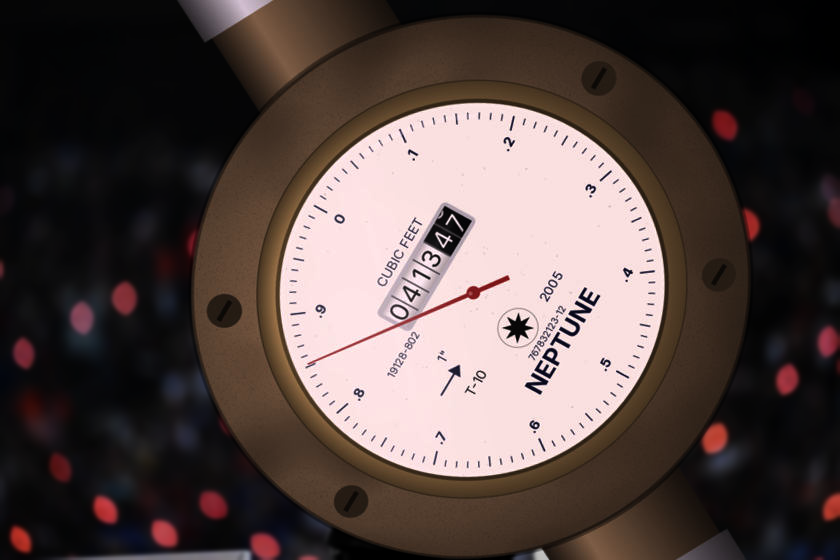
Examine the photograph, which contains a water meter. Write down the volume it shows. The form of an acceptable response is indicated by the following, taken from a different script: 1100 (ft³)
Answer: 41346.85 (ft³)
